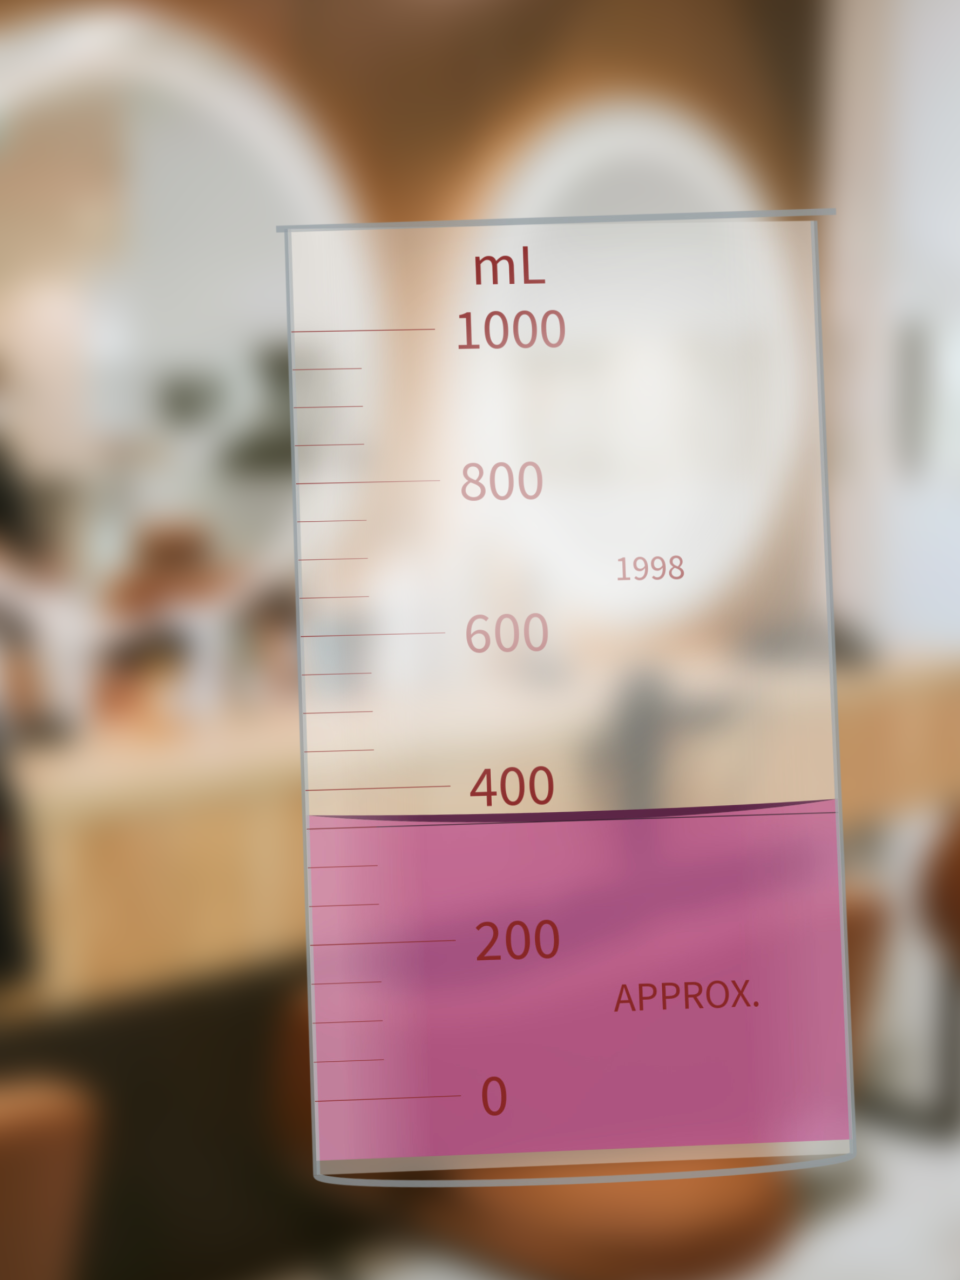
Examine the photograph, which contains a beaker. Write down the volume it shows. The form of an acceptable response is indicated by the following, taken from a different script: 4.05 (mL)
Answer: 350 (mL)
